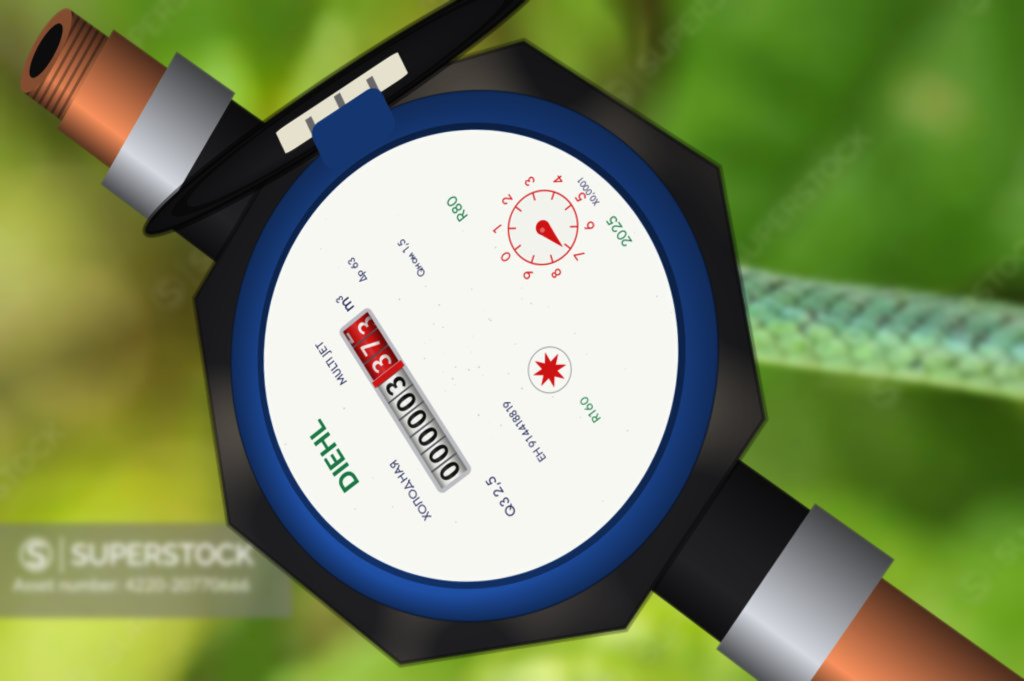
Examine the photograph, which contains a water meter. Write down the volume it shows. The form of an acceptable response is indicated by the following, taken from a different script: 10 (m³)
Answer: 3.3727 (m³)
